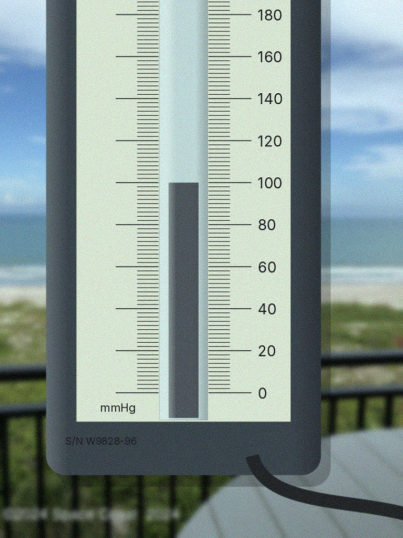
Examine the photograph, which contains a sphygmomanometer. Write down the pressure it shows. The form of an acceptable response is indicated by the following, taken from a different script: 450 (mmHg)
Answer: 100 (mmHg)
